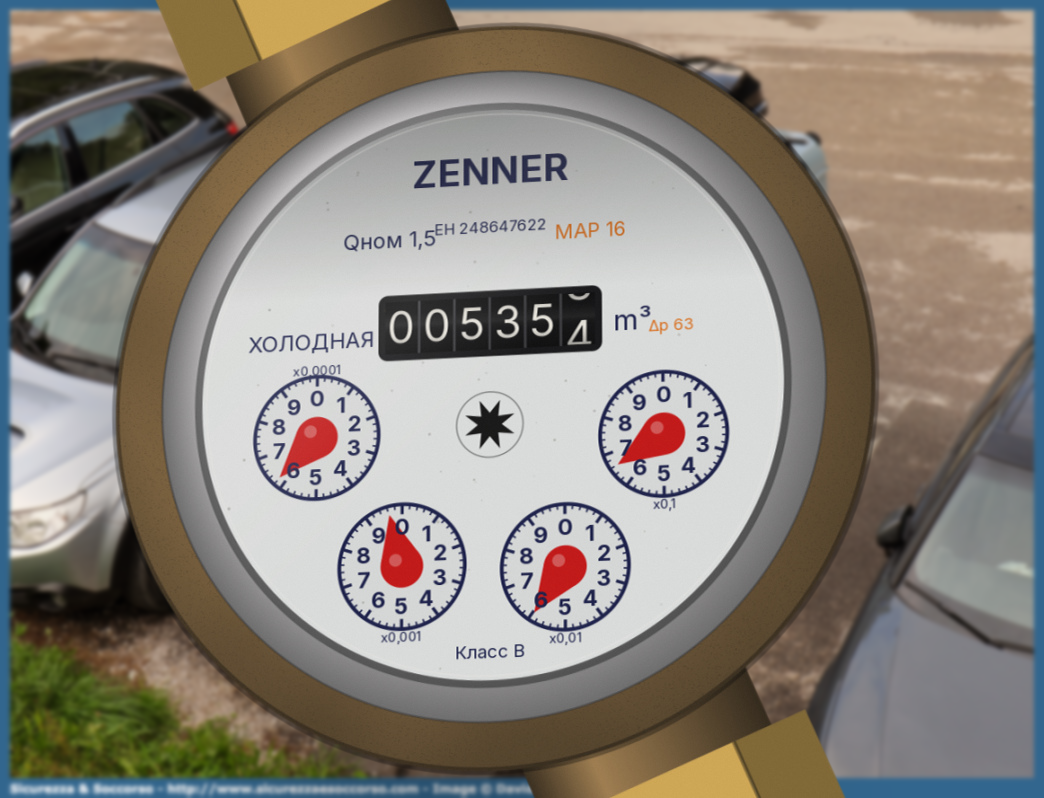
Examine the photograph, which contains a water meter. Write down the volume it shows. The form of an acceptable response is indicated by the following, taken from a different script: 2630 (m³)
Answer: 5353.6596 (m³)
